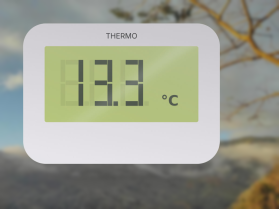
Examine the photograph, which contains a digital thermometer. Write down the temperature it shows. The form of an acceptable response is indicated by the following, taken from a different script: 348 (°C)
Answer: 13.3 (°C)
